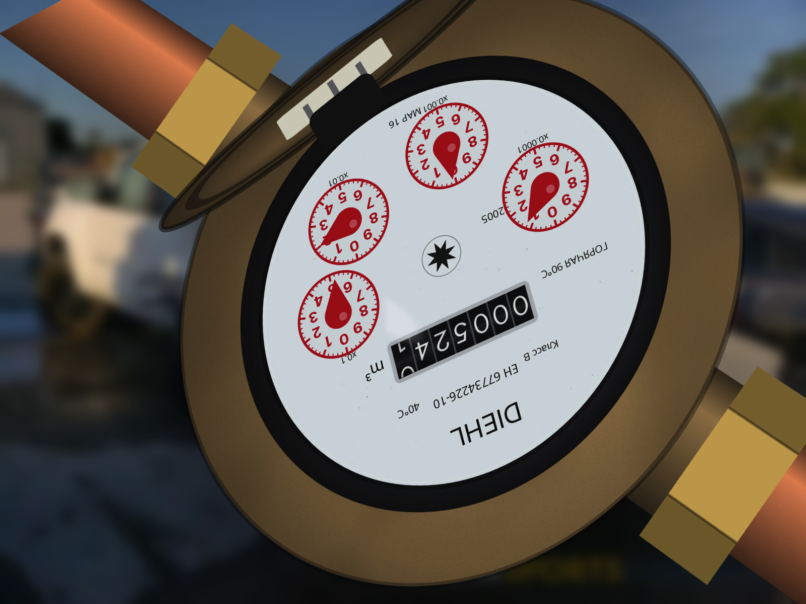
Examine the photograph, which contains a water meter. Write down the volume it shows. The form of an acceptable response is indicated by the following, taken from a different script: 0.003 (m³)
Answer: 5240.5201 (m³)
